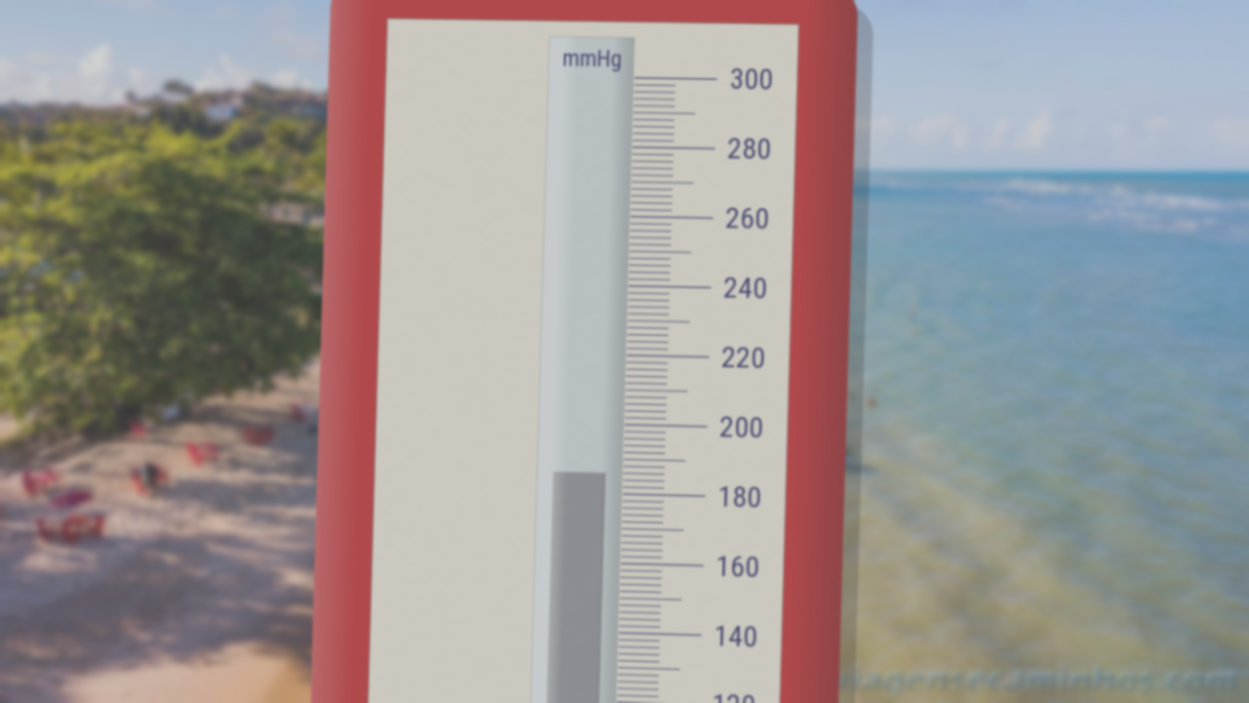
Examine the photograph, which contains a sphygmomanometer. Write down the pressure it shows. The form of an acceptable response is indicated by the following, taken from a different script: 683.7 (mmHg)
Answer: 186 (mmHg)
